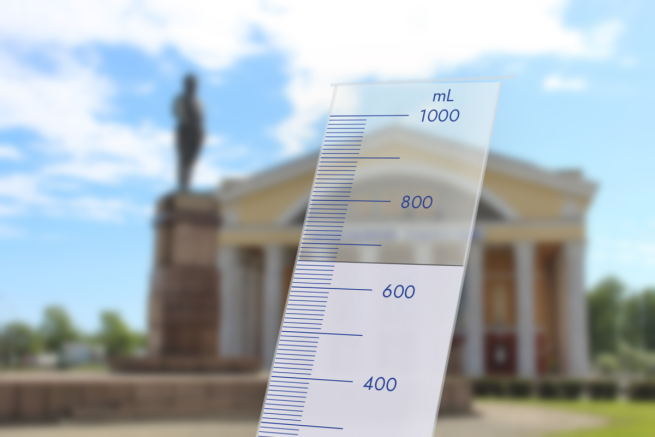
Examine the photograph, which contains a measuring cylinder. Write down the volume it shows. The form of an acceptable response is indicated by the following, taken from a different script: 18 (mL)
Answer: 660 (mL)
